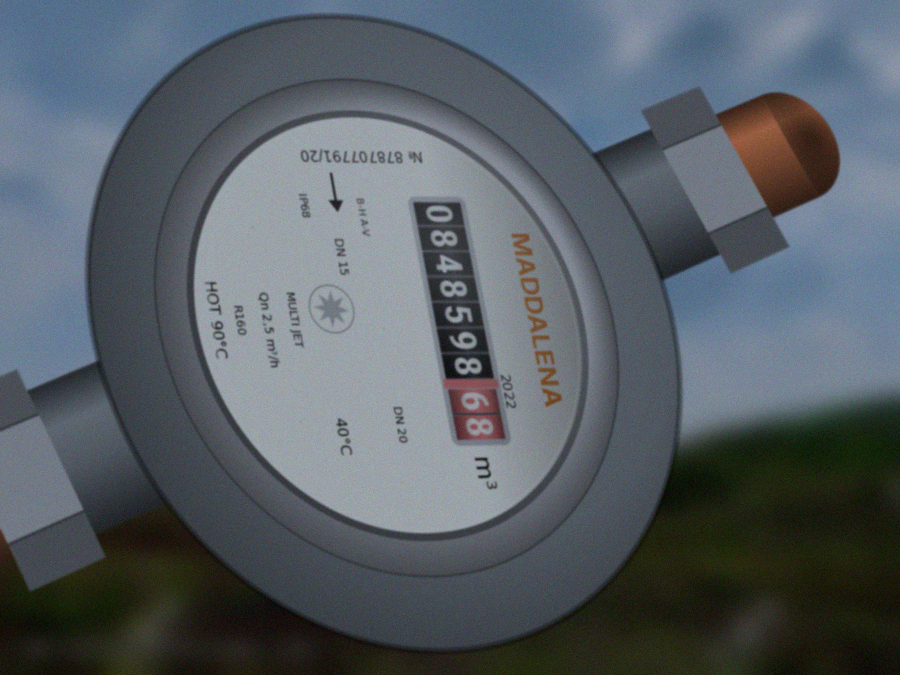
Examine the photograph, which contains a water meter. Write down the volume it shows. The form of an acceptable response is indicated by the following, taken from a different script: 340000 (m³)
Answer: 848598.68 (m³)
